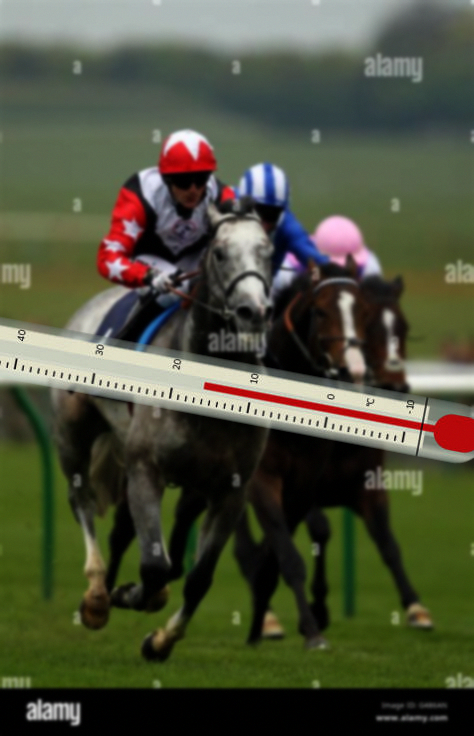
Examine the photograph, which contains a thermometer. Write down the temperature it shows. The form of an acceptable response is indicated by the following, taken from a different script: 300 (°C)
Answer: 16 (°C)
